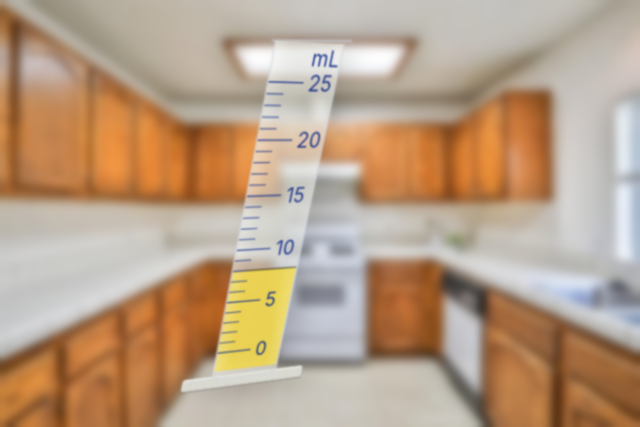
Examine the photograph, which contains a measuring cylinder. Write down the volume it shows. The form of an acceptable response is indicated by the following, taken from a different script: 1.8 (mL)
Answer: 8 (mL)
